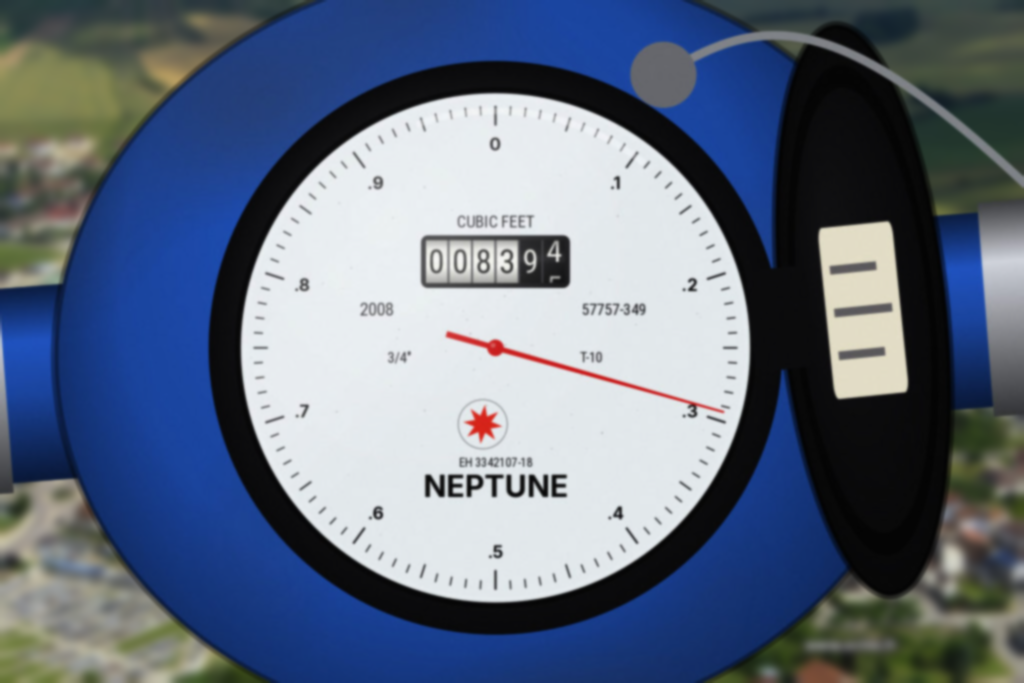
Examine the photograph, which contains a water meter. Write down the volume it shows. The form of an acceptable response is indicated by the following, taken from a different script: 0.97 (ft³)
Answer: 8394.29 (ft³)
